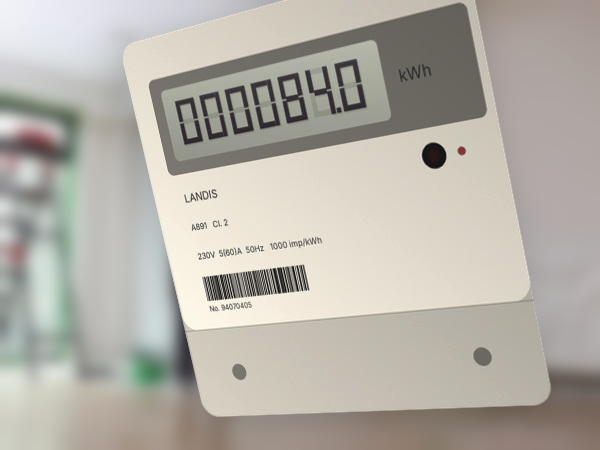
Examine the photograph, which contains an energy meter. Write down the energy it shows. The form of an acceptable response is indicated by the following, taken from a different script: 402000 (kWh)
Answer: 84.0 (kWh)
